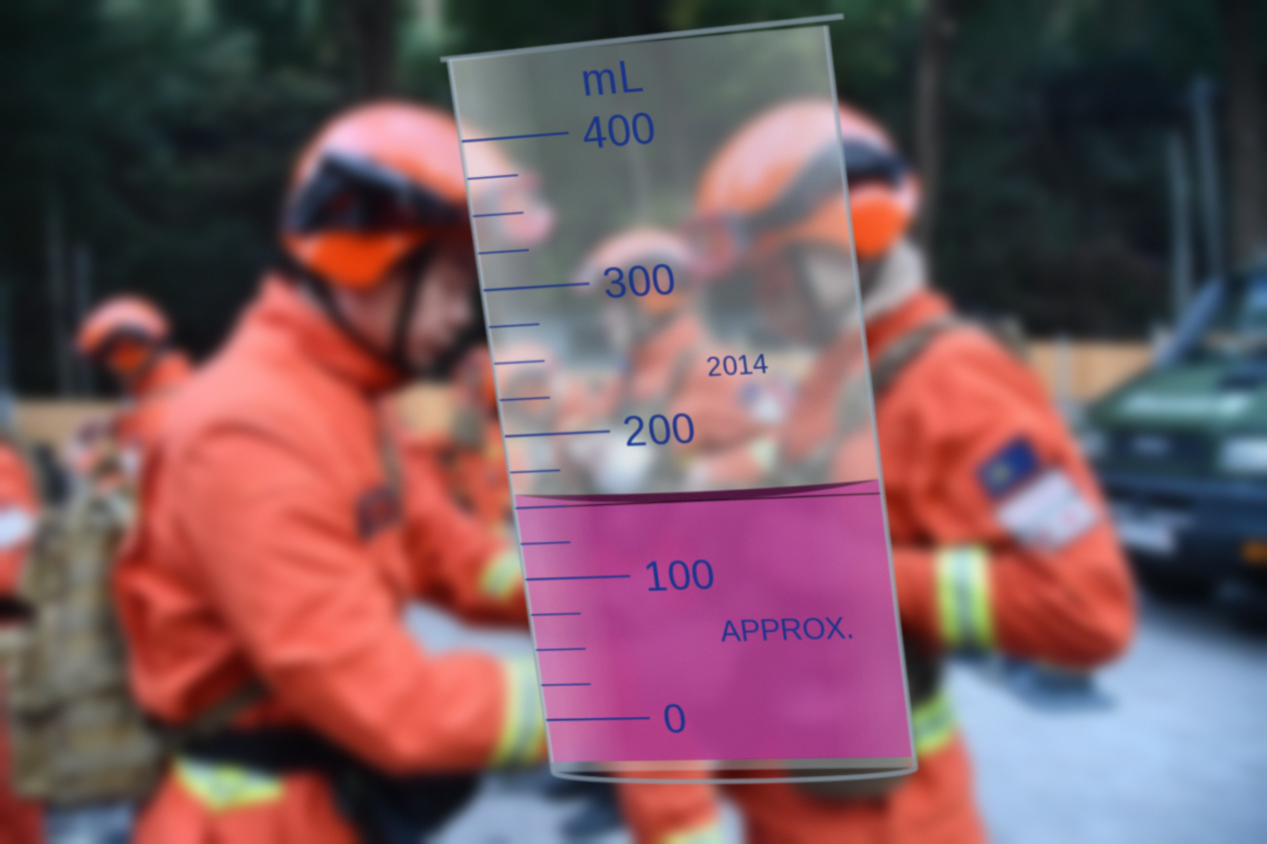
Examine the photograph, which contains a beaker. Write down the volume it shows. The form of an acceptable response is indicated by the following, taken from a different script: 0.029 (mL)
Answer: 150 (mL)
